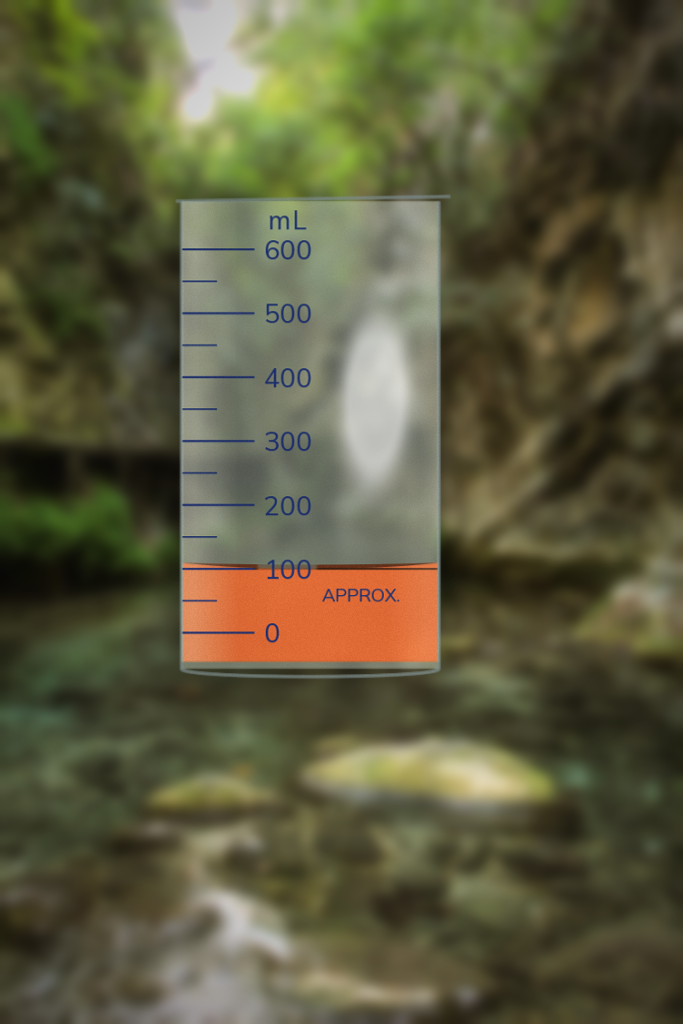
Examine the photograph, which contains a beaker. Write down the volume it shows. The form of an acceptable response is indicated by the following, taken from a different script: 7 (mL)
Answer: 100 (mL)
